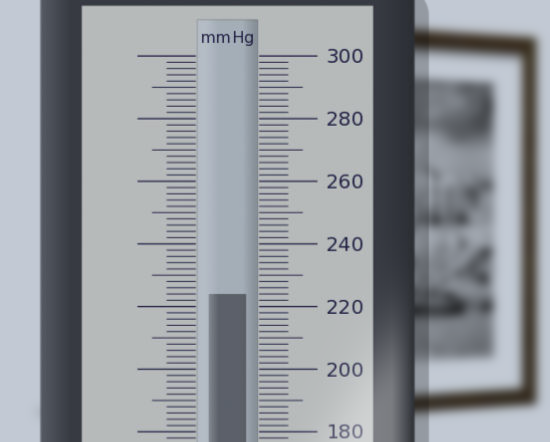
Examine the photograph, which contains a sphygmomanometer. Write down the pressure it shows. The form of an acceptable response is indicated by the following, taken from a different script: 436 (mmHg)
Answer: 224 (mmHg)
